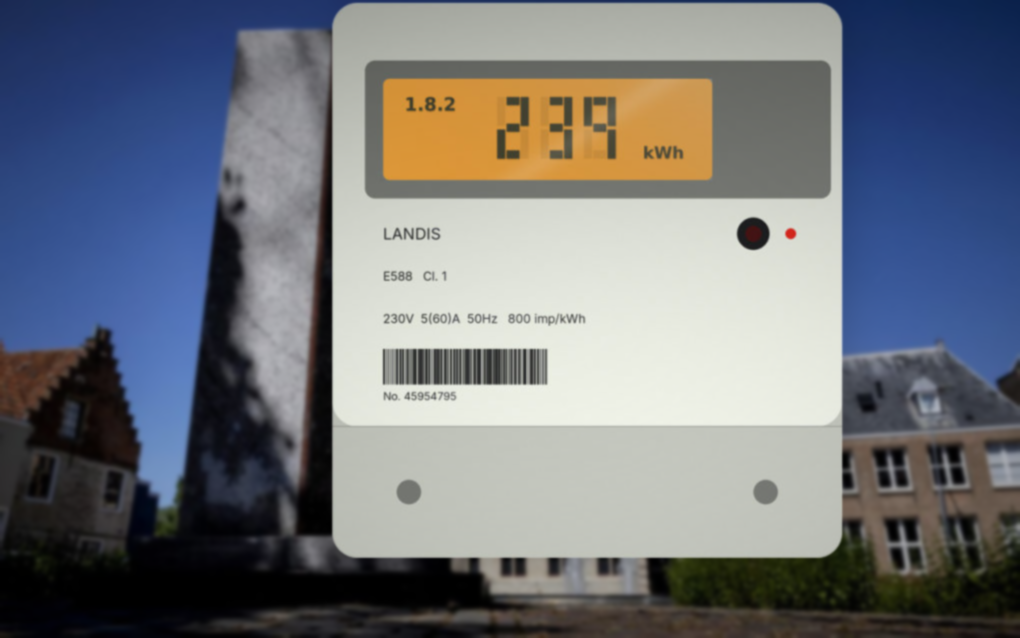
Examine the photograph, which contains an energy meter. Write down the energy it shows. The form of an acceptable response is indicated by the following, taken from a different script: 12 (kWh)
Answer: 239 (kWh)
